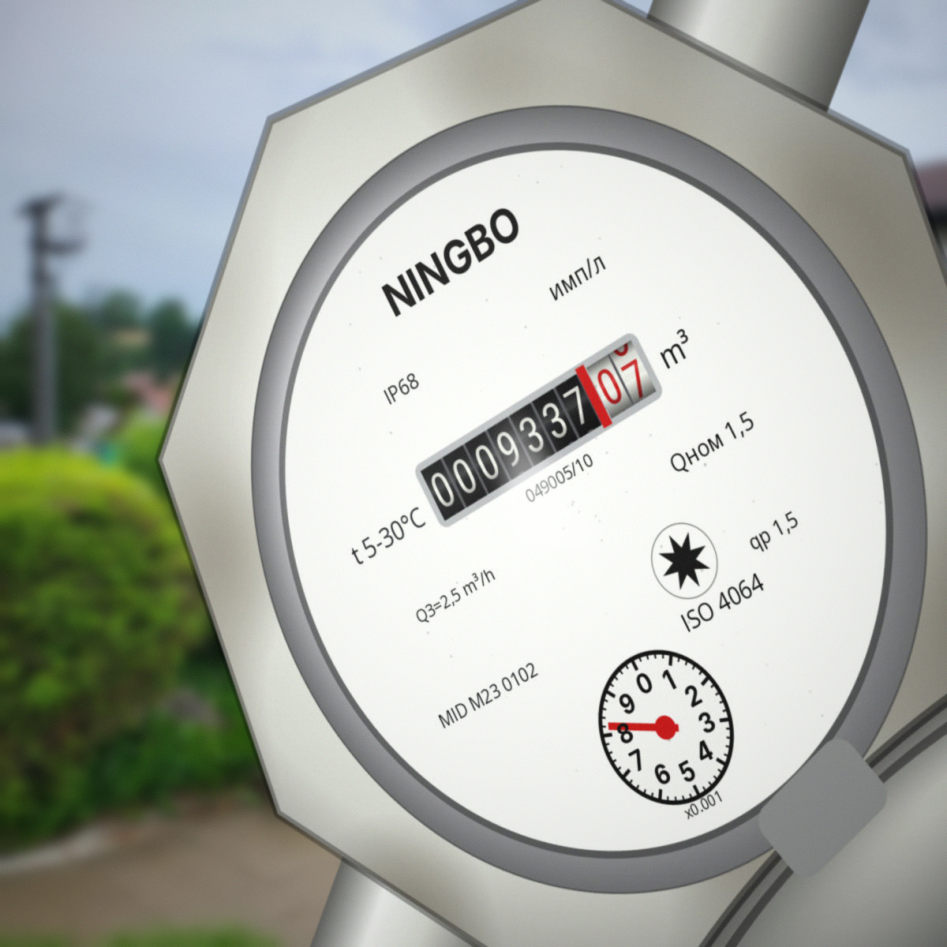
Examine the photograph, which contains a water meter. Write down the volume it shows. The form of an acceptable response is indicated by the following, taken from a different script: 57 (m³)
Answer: 9337.068 (m³)
